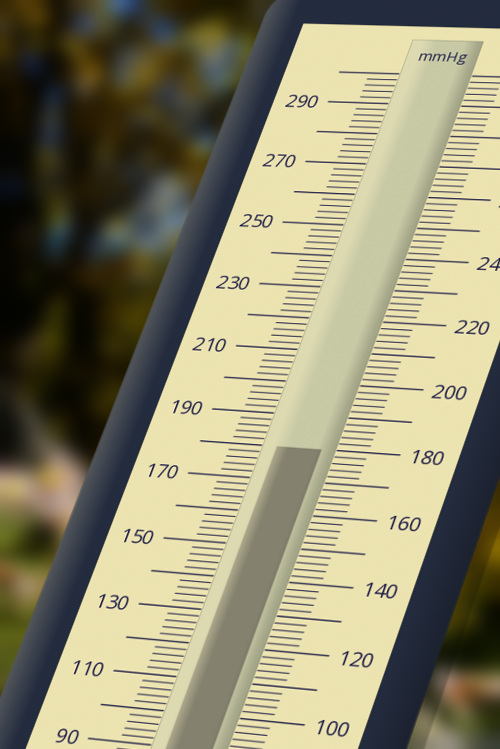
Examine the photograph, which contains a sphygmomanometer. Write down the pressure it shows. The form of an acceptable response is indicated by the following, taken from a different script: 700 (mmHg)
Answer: 180 (mmHg)
